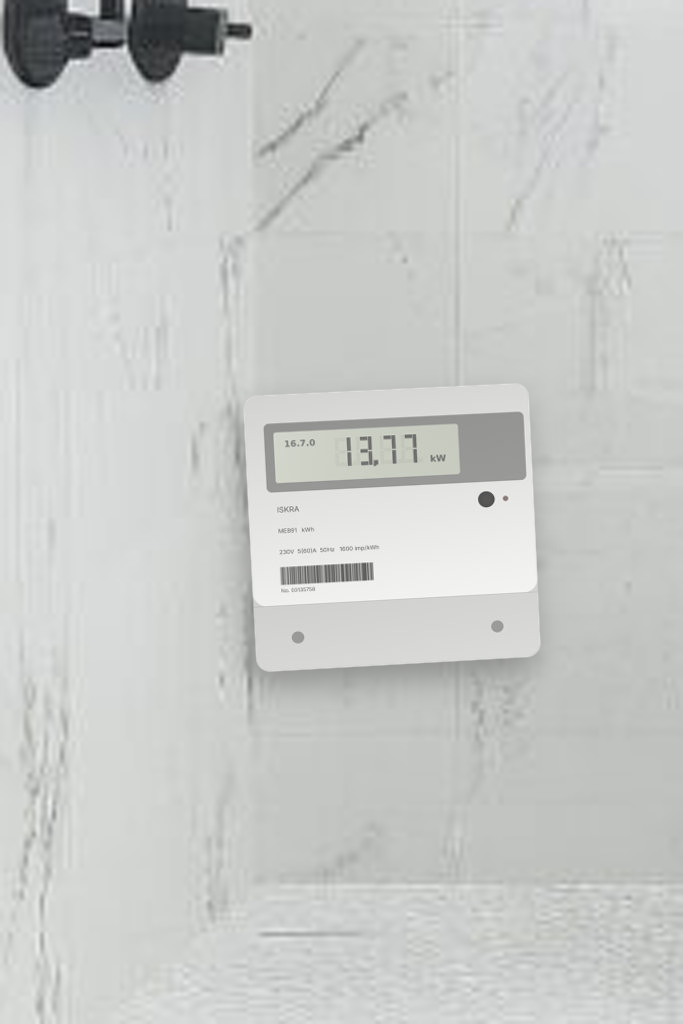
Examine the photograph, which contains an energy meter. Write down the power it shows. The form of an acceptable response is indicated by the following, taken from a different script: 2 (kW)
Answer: 13.77 (kW)
